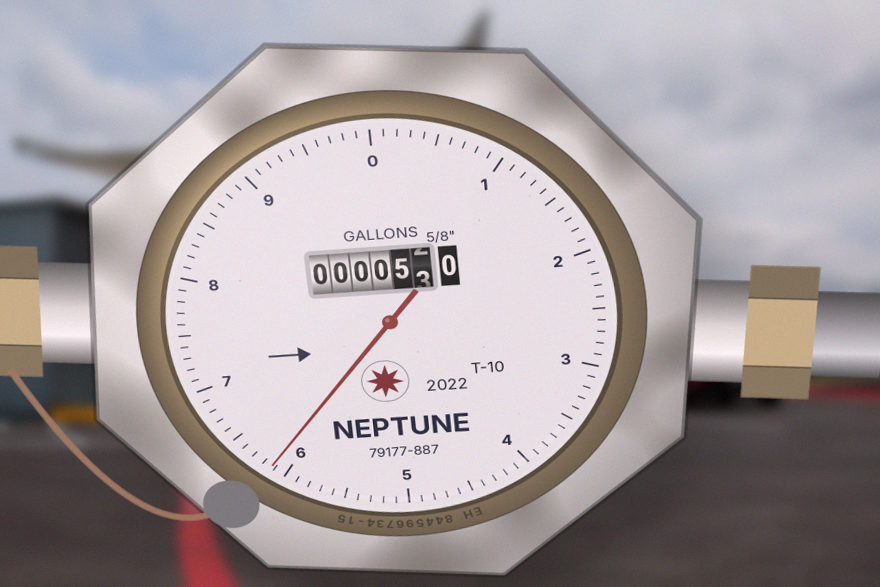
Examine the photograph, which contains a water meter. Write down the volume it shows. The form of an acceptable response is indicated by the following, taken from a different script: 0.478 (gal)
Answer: 526.1 (gal)
